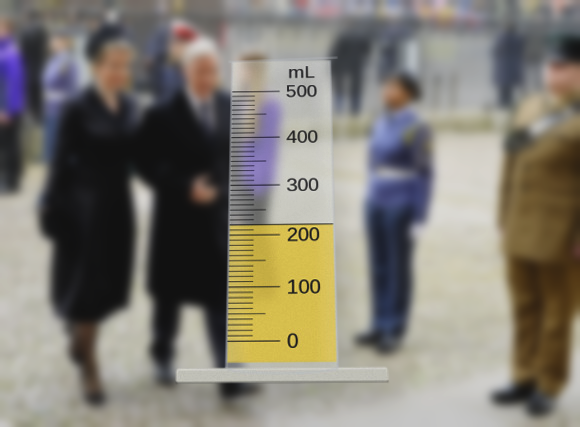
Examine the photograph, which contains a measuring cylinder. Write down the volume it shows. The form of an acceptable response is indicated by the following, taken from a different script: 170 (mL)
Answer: 220 (mL)
